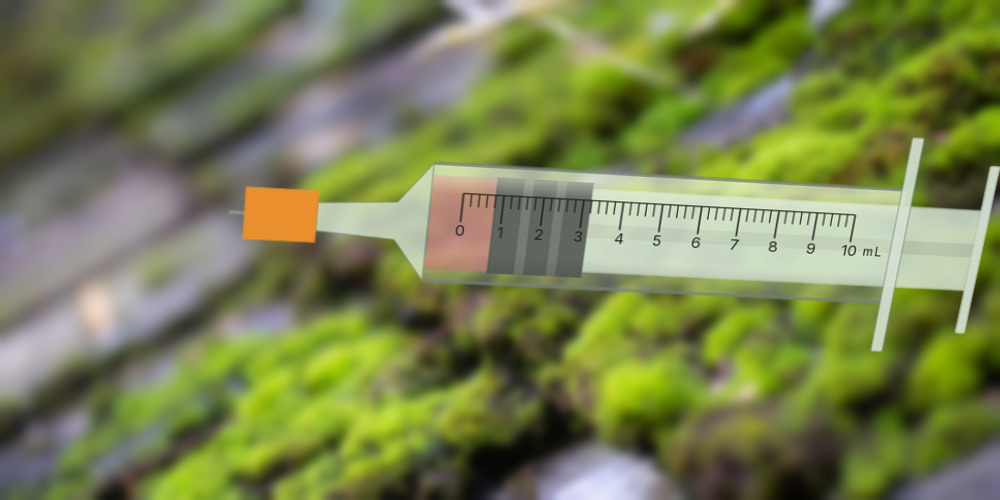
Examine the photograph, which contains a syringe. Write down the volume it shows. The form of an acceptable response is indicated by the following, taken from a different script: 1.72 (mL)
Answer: 0.8 (mL)
